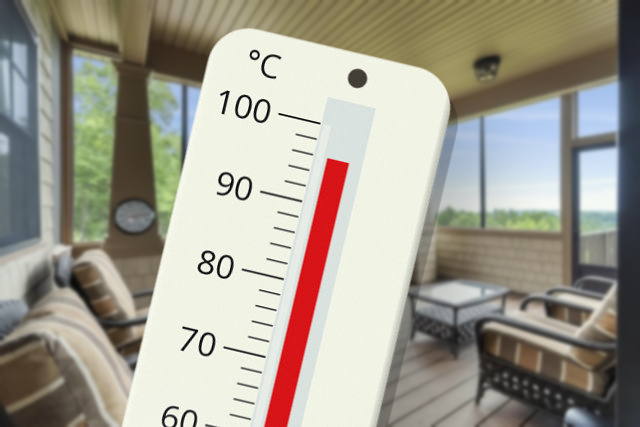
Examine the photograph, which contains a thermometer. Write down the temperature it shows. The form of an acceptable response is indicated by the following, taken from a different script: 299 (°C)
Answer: 96 (°C)
